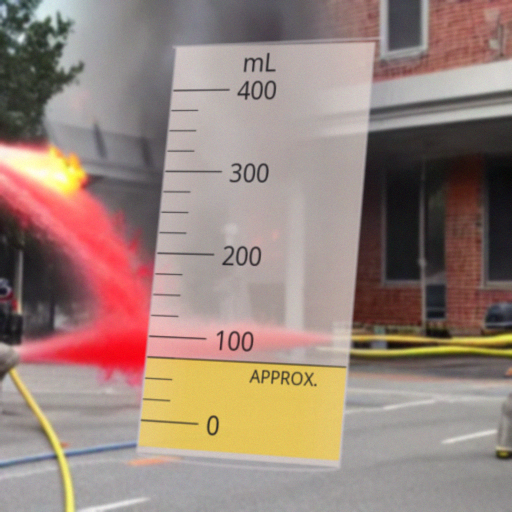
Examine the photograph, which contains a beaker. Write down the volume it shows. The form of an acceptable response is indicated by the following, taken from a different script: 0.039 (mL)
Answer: 75 (mL)
